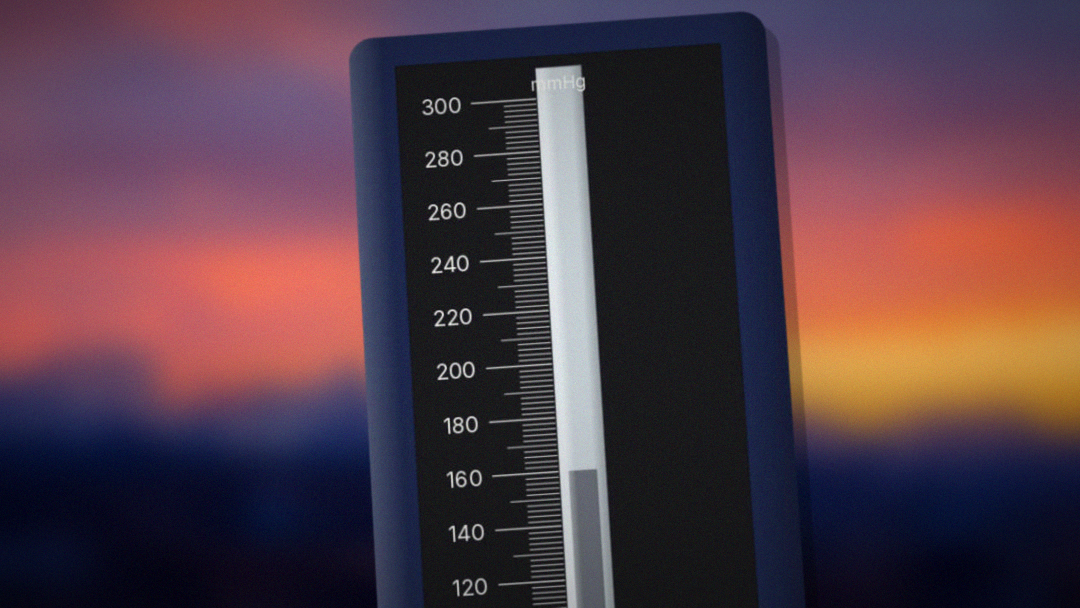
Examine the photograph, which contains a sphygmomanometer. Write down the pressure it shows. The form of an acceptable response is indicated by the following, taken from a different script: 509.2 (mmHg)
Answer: 160 (mmHg)
